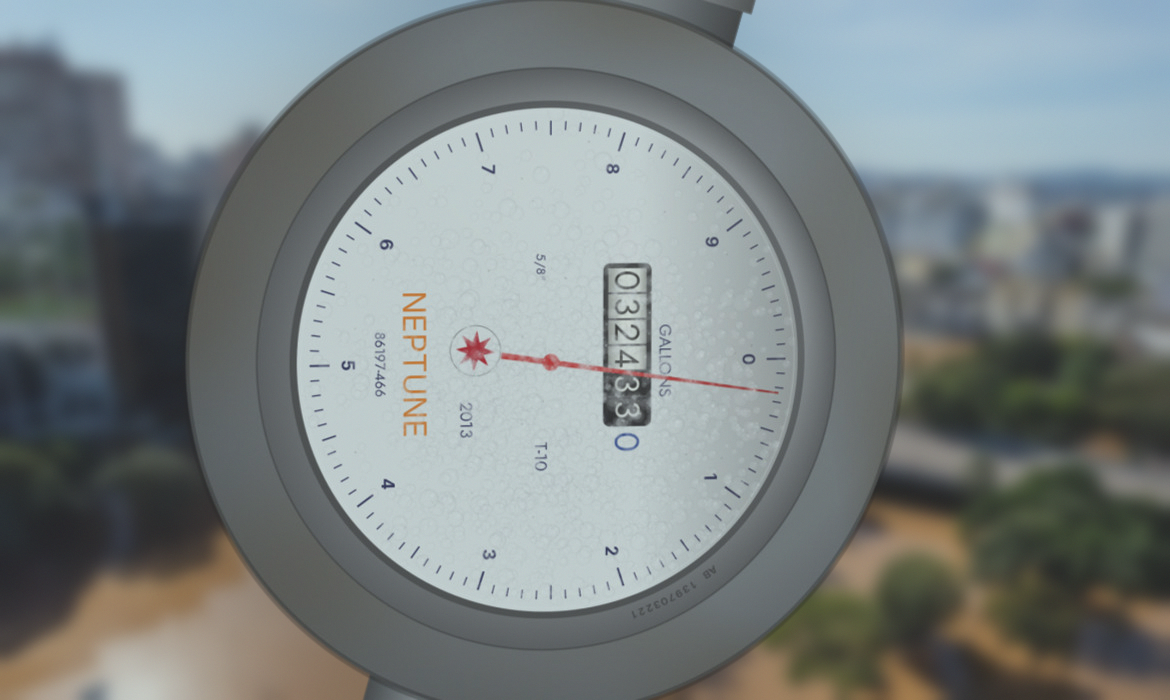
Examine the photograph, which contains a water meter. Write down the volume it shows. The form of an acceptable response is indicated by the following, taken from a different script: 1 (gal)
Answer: 324330.2 (gal)
